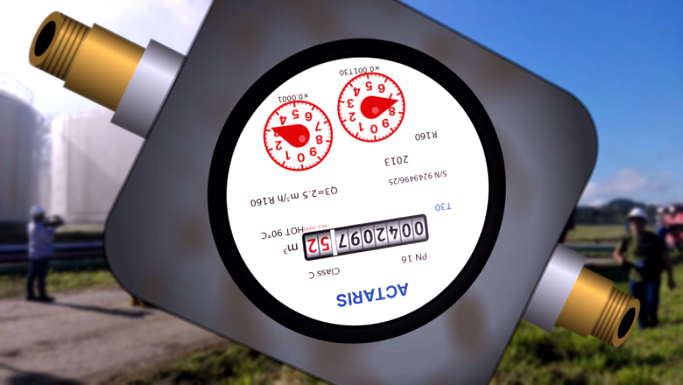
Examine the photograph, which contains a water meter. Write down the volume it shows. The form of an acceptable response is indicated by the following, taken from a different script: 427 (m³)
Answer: 42097.5273 (m³)
